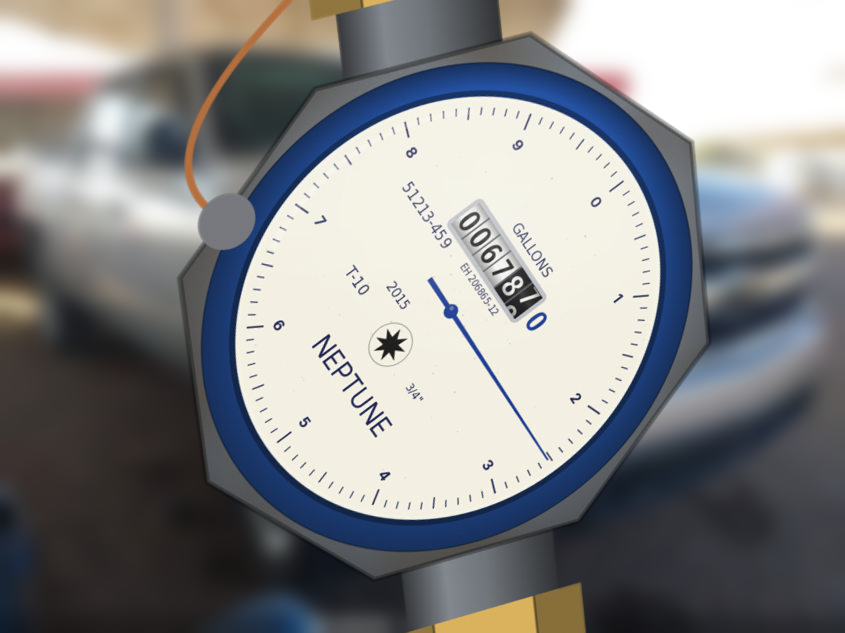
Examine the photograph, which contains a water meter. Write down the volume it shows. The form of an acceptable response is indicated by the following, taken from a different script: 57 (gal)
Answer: 67872.5 (gal)
